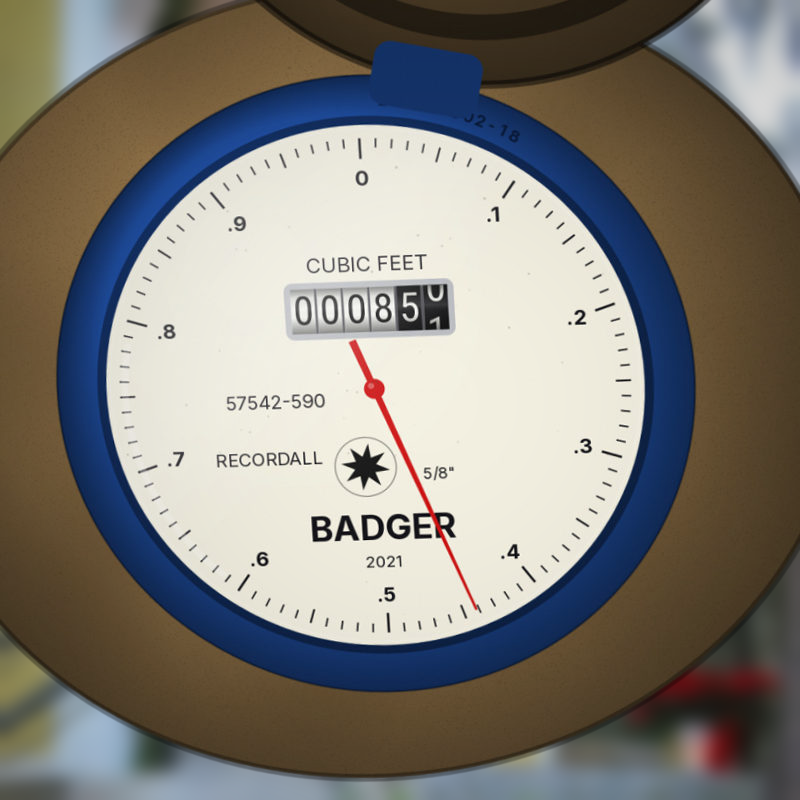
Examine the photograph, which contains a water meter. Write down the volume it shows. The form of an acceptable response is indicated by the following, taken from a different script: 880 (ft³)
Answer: 850.44 (ft³)
